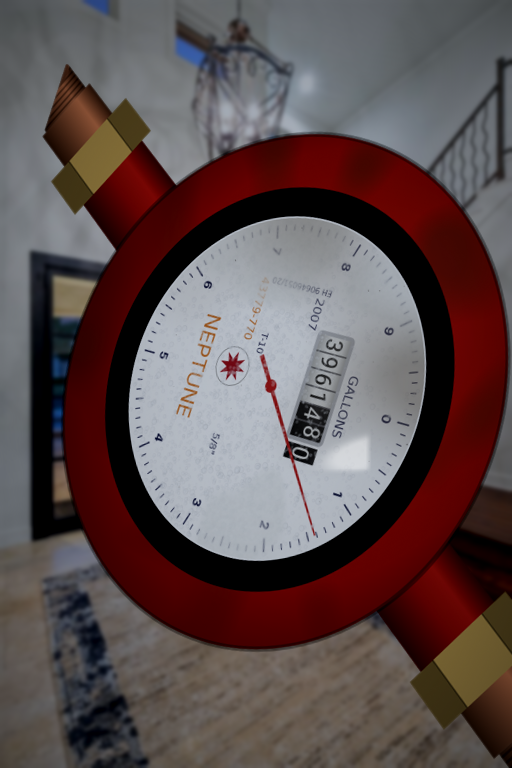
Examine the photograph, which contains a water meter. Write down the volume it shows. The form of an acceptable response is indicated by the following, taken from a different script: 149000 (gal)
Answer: 3961481.4 (gal)
